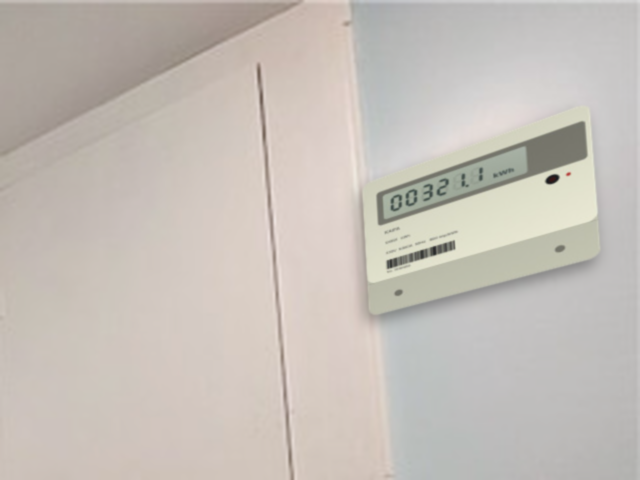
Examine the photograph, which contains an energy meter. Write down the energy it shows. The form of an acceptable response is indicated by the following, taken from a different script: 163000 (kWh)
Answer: 321.1 (kWh)
